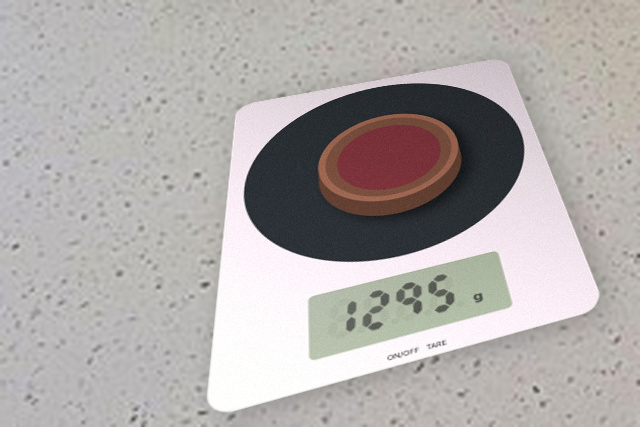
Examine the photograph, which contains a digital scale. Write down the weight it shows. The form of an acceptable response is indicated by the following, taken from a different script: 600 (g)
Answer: 1295 (g)
